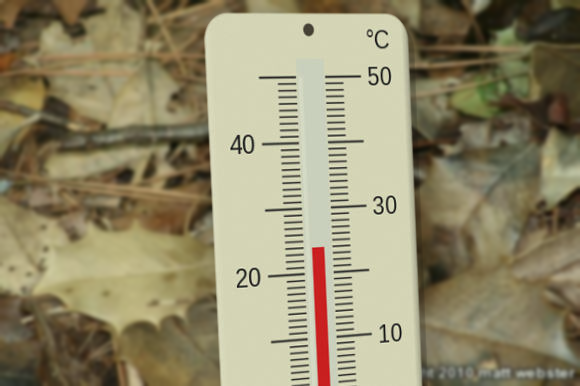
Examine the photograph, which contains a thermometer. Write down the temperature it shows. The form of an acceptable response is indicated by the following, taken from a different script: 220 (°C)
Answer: 24 (°C)
